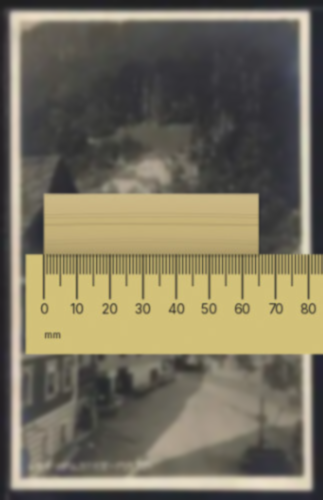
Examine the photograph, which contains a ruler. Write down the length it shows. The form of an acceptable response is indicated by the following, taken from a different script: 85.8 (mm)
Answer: 65 (mm)
